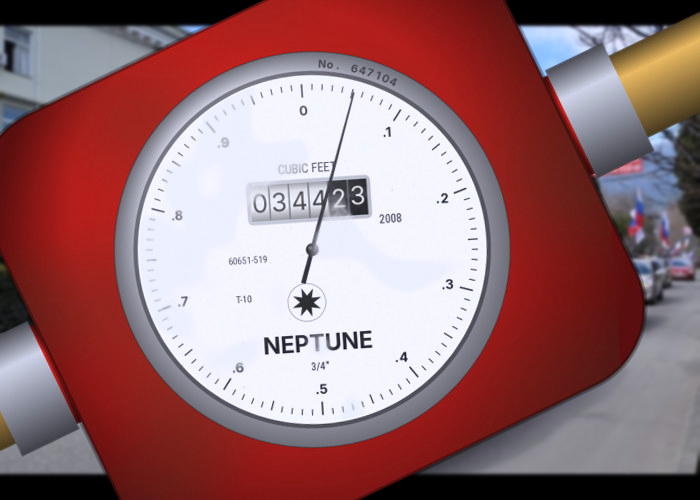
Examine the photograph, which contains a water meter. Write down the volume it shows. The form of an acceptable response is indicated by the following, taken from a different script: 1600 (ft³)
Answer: 34423.05 (ft³)
